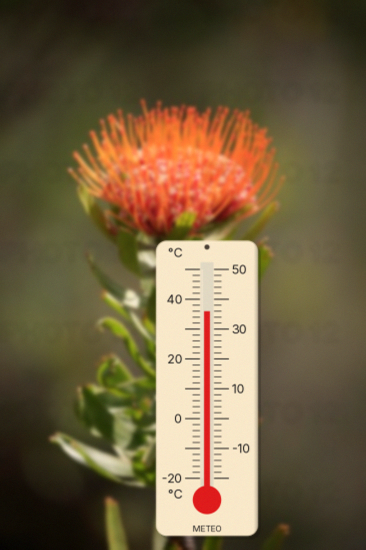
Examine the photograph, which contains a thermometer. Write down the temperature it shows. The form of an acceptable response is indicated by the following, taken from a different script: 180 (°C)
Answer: 36 (°C)
